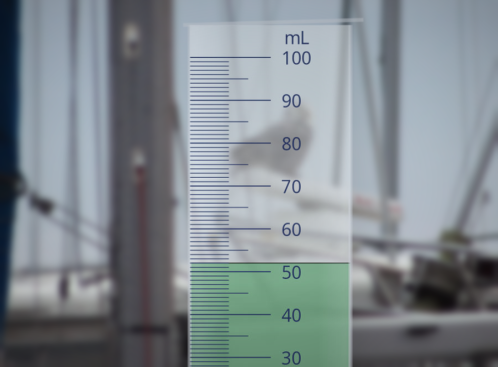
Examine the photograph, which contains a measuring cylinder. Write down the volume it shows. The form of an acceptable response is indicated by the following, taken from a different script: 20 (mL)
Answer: 52 (mL)
